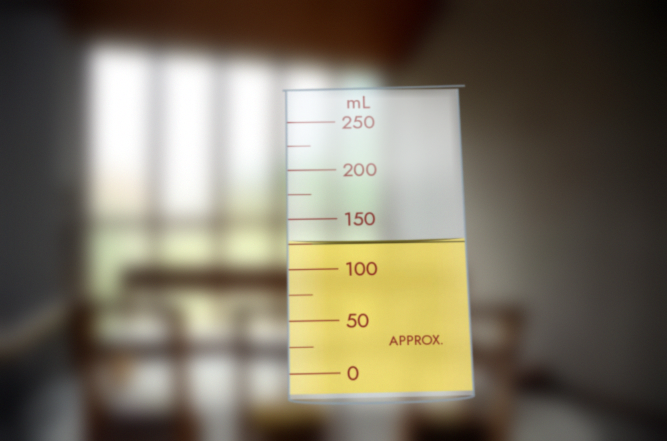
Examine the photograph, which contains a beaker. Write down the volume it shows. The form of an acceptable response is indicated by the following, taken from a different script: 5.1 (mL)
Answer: 125 (mL)
